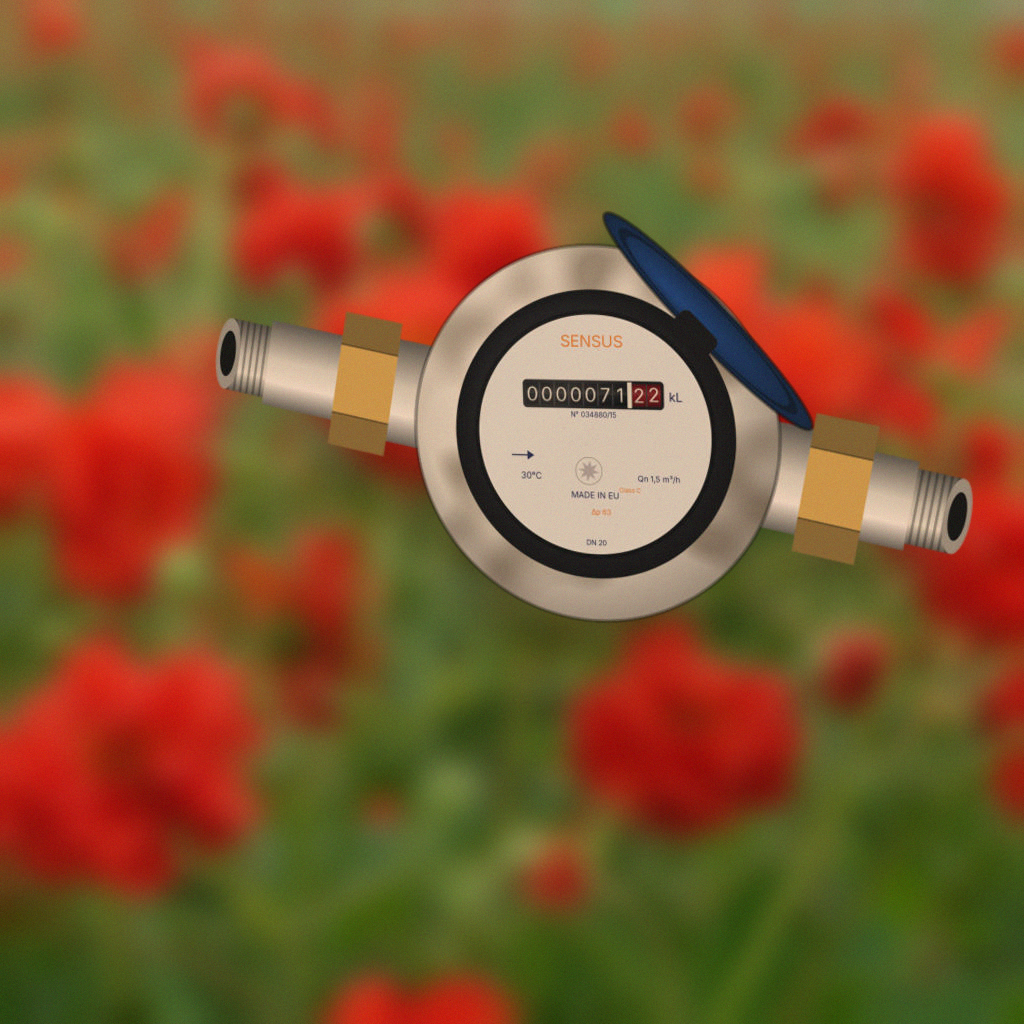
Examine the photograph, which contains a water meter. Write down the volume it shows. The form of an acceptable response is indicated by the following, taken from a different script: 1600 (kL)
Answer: 71.22 (kL)
